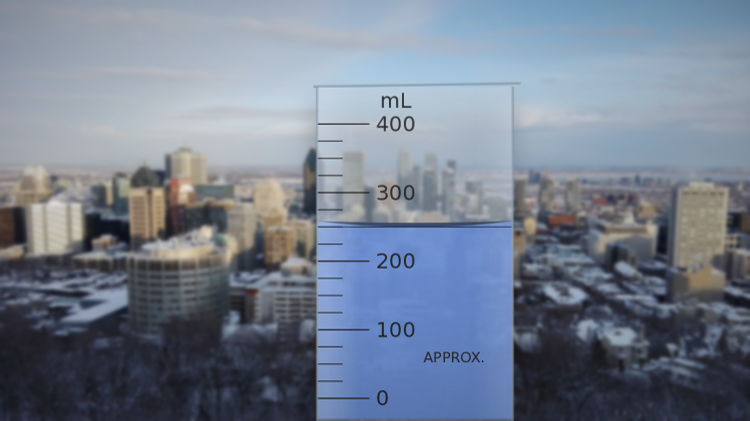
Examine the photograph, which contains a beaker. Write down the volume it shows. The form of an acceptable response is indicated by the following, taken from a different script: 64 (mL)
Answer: 250 (mL)
